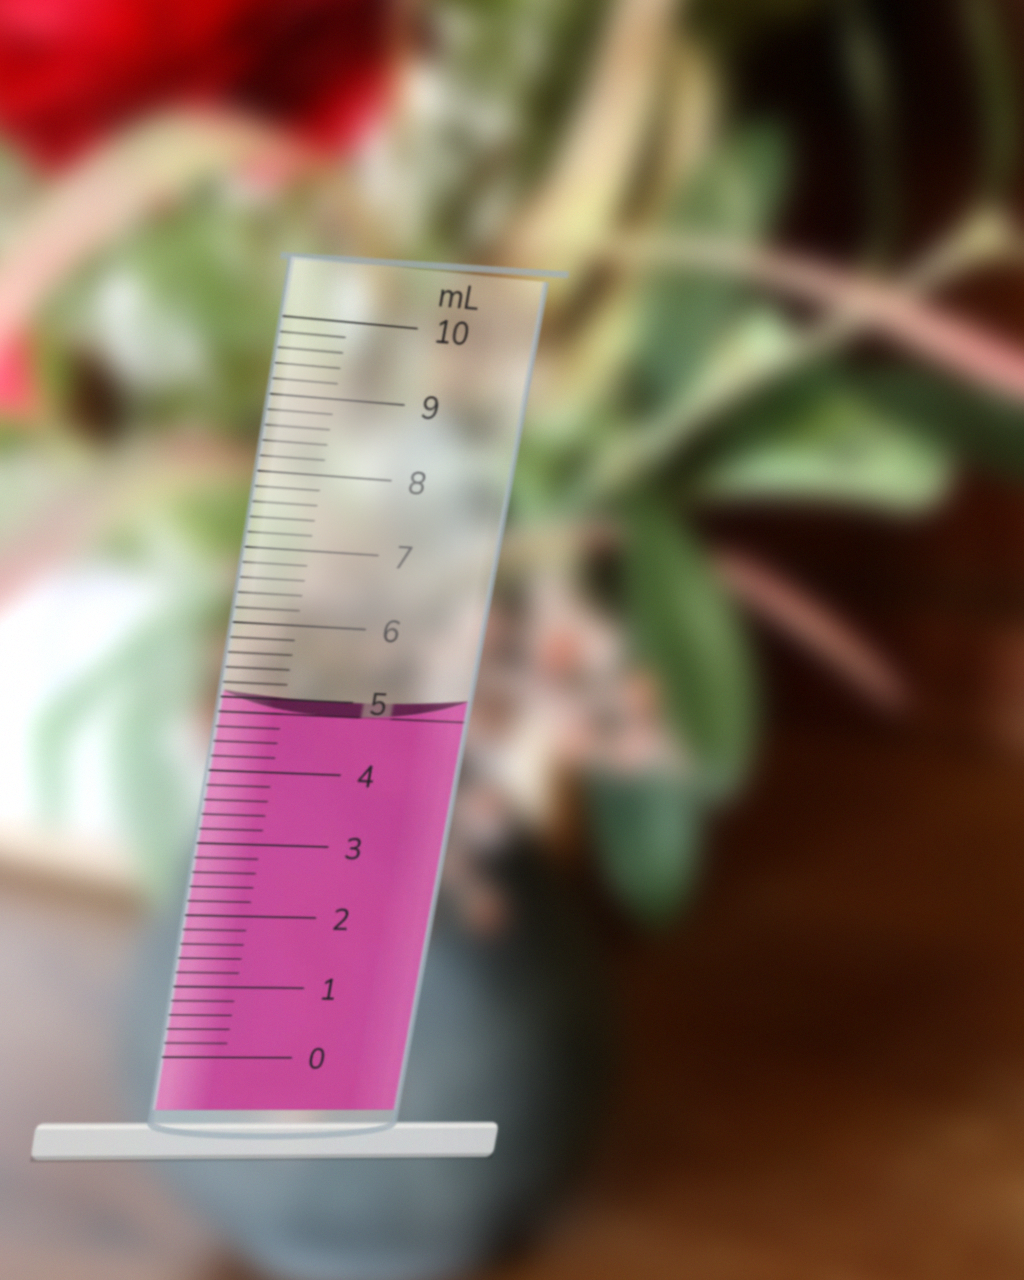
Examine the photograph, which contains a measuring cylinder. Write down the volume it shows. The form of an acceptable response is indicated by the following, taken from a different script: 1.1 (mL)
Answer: 4.8 (mL)
